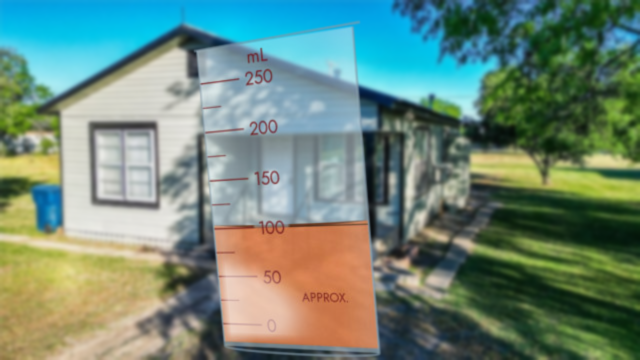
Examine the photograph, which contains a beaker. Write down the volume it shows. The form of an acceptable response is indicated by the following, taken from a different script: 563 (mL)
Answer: 100 (mL)
